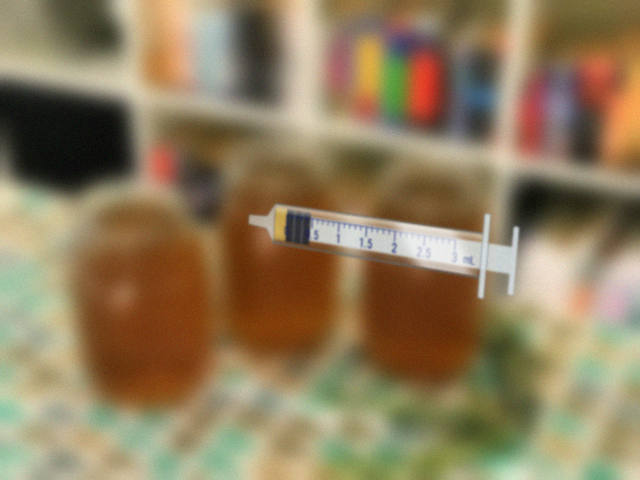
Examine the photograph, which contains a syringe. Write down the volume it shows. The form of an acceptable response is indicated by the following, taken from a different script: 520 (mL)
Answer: 0 (mL)
